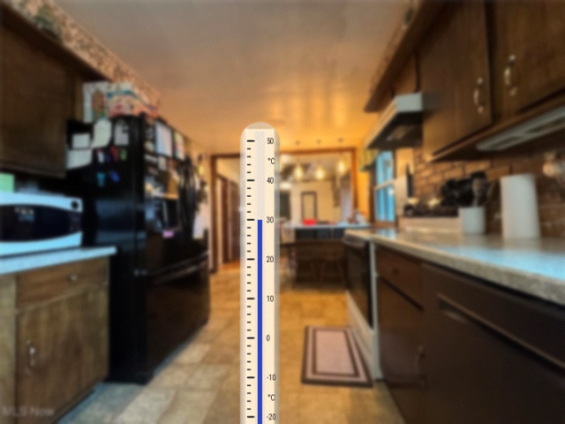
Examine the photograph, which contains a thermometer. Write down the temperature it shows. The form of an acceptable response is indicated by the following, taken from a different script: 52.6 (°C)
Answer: 30 (°C)
